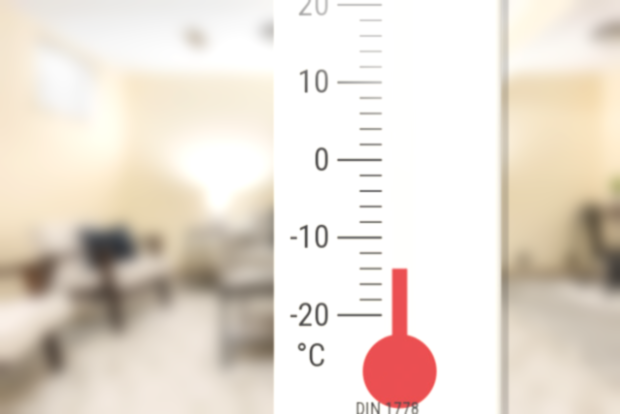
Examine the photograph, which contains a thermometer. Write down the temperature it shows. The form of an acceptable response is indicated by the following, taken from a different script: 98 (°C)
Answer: -14 (°C)
